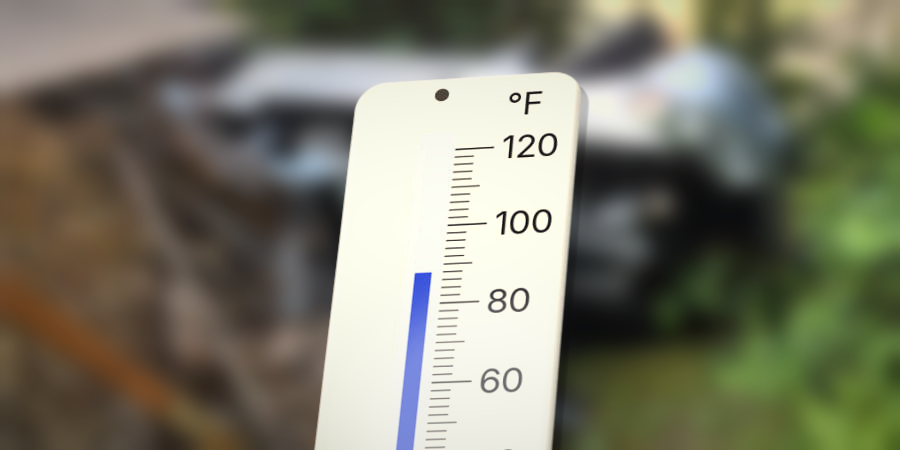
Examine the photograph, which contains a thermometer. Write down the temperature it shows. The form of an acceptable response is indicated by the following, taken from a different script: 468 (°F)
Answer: 88 (°F)
